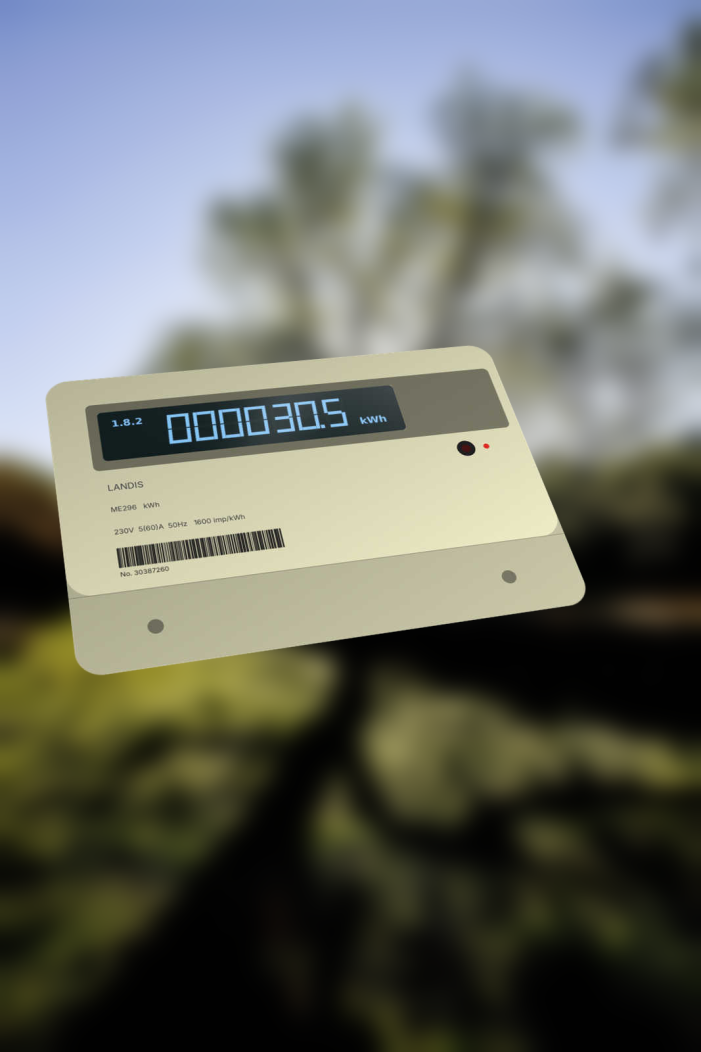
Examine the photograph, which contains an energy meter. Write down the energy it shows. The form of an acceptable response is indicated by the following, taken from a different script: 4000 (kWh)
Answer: 30.5 (kWh)
